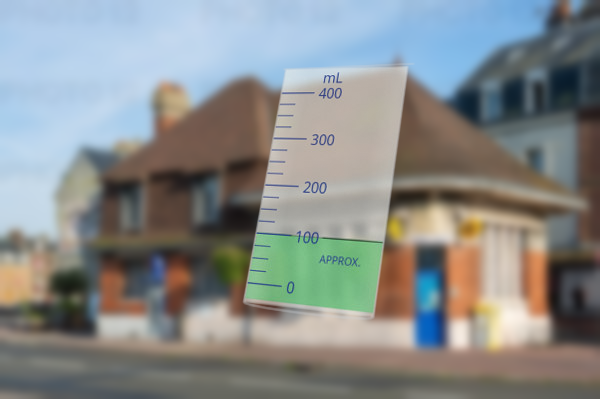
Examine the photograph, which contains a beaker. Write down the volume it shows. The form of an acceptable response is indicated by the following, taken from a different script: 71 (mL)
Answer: 100 (mL)
